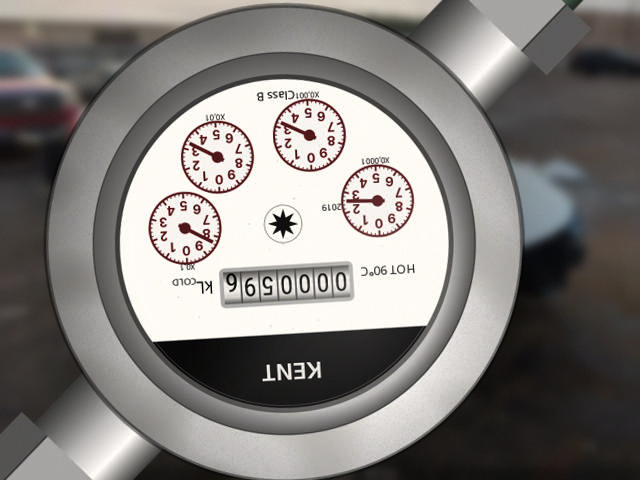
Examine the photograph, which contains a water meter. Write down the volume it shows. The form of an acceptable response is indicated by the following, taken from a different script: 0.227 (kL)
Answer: 595.8332 (kL)
